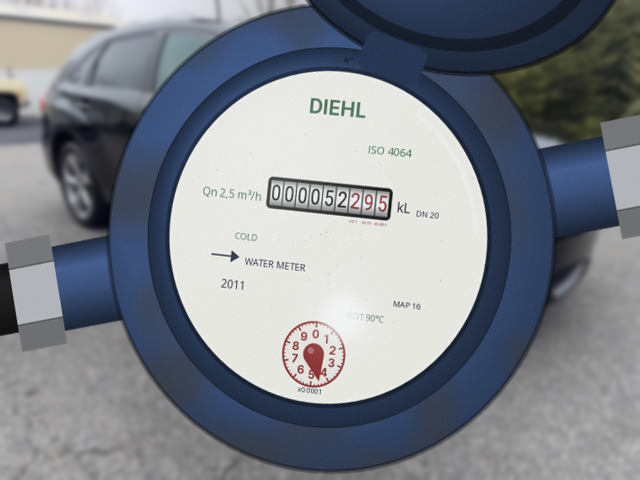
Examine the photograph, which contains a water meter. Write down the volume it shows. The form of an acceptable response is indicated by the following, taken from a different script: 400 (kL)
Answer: 52.2954 (kL)
